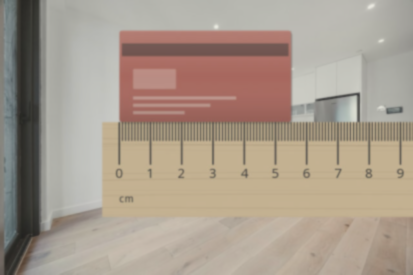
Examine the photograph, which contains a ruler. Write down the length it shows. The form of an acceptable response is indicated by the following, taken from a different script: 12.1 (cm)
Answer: 5.5 (cm)
